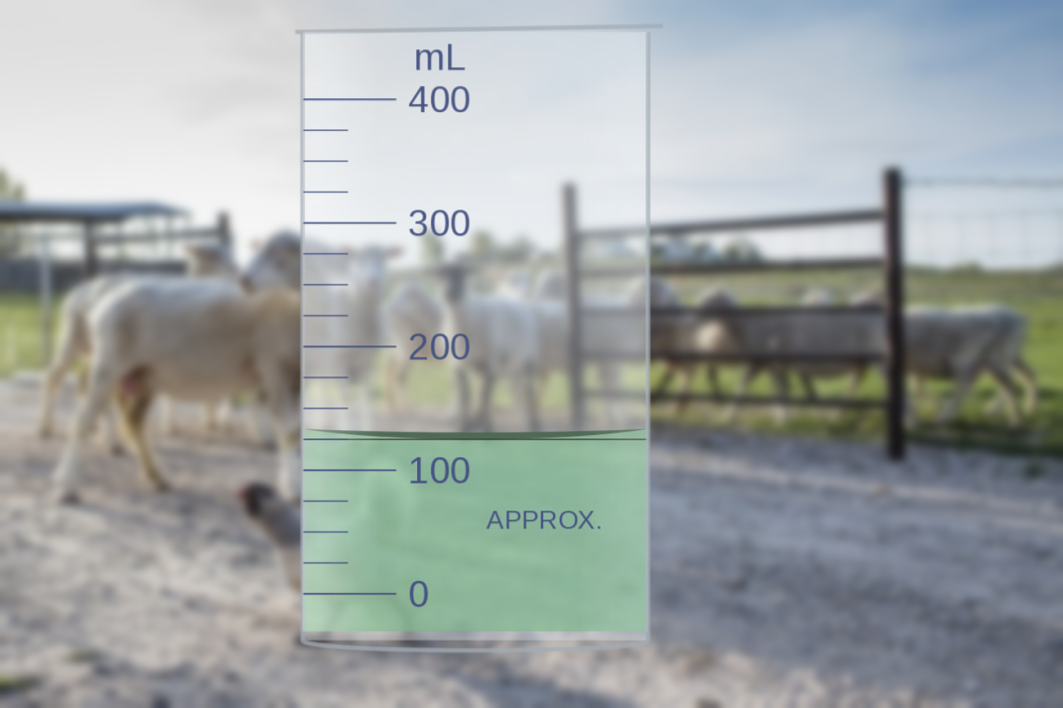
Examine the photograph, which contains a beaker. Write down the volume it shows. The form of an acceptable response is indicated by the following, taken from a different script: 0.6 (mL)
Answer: 125 (mL)
